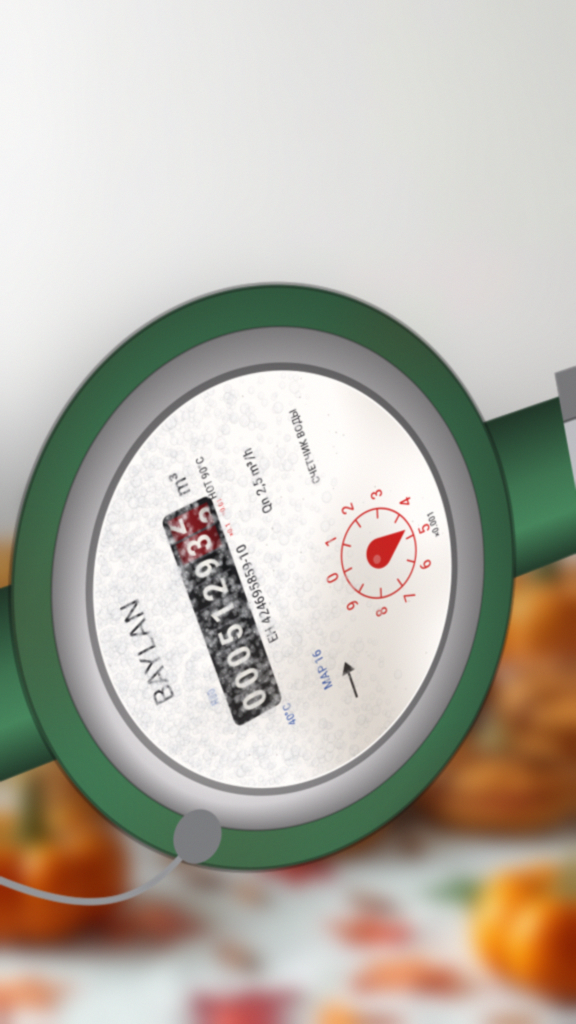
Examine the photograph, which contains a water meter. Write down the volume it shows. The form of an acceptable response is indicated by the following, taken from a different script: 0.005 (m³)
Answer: 5129.324 (m³)
